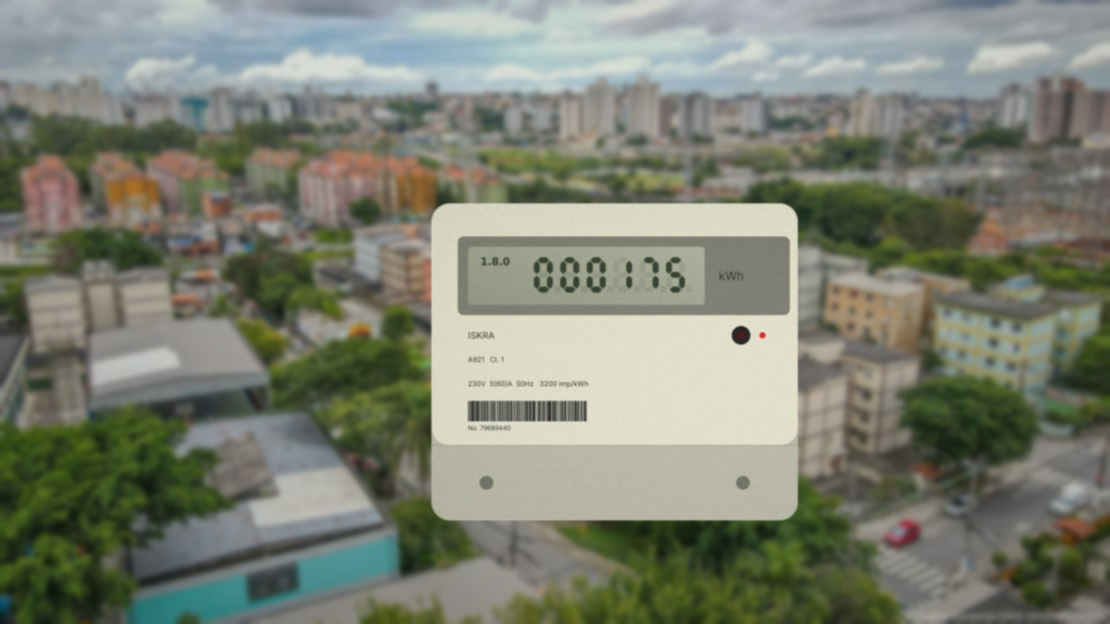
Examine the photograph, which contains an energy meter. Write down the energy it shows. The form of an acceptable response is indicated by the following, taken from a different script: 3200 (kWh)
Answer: 175 (kWh)
